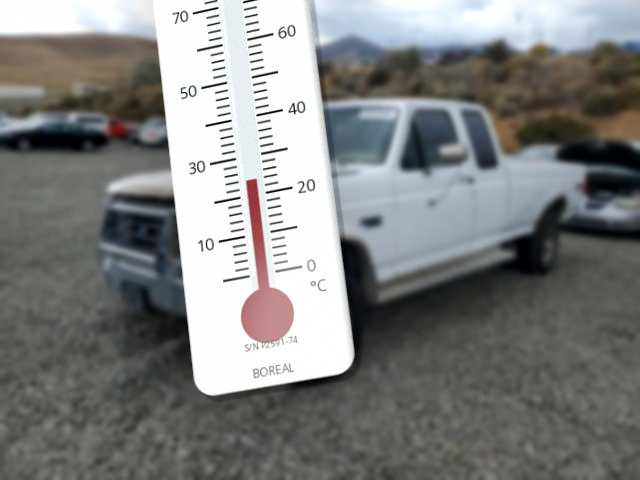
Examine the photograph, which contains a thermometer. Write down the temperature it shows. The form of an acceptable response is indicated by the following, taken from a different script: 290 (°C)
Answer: 24 (°C)
